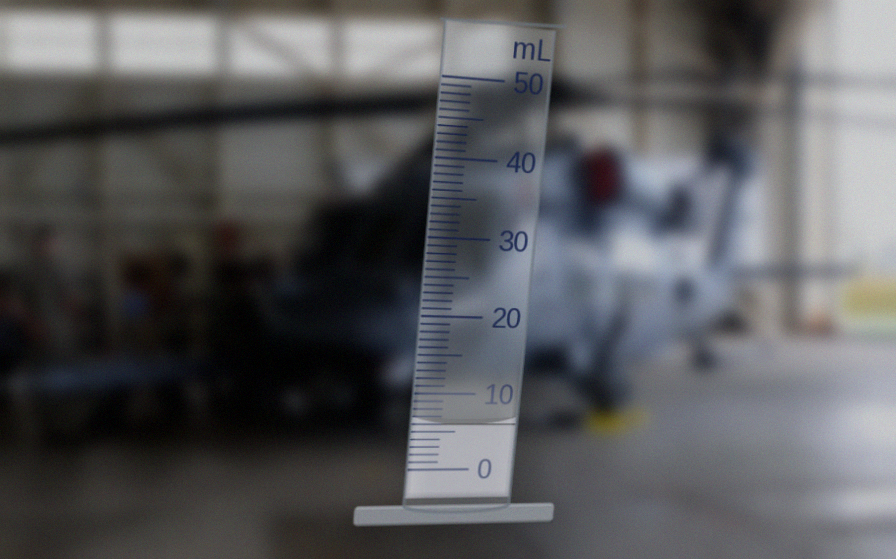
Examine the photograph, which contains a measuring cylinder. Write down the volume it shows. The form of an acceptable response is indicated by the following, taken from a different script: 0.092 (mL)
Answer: 6 (mL)
